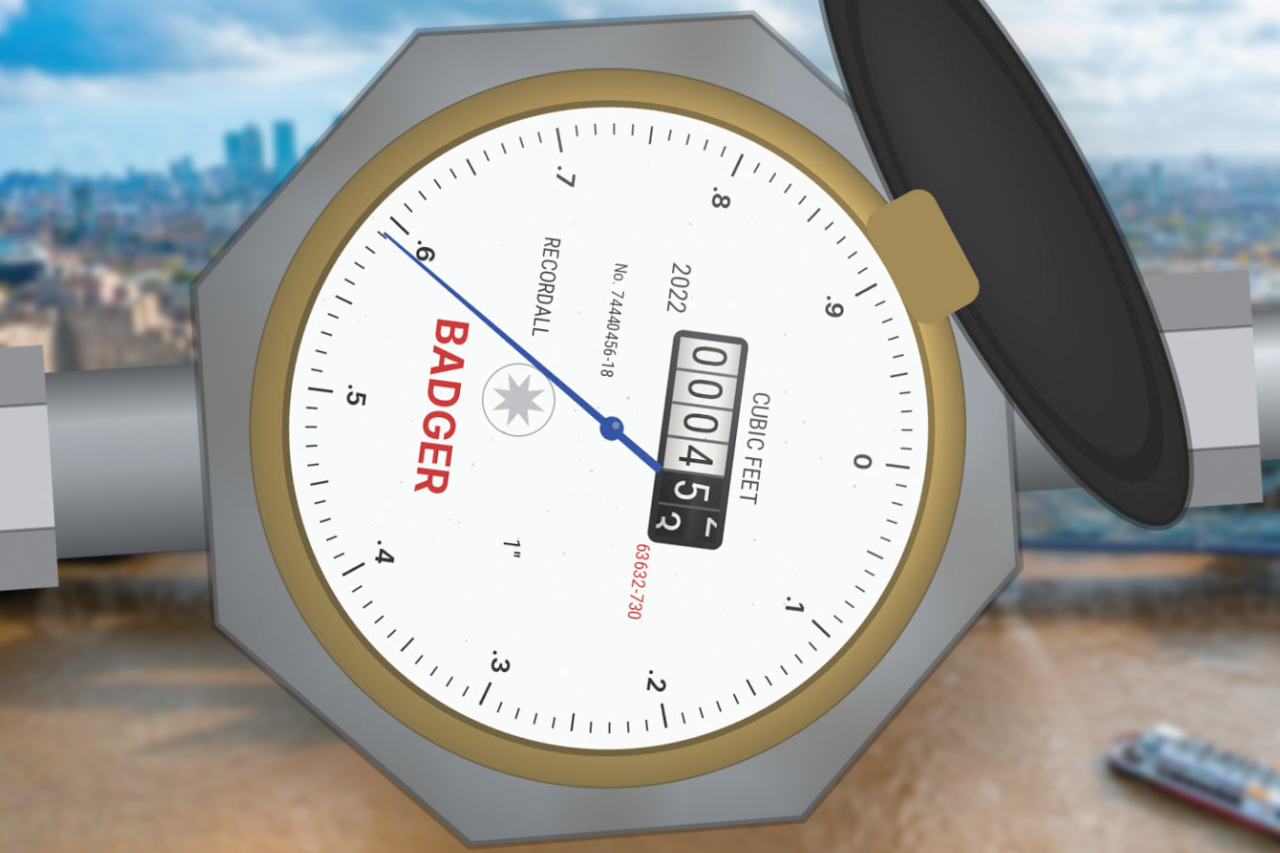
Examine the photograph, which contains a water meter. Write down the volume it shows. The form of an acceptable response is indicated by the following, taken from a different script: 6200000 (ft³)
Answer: 452.59 (ft³)
